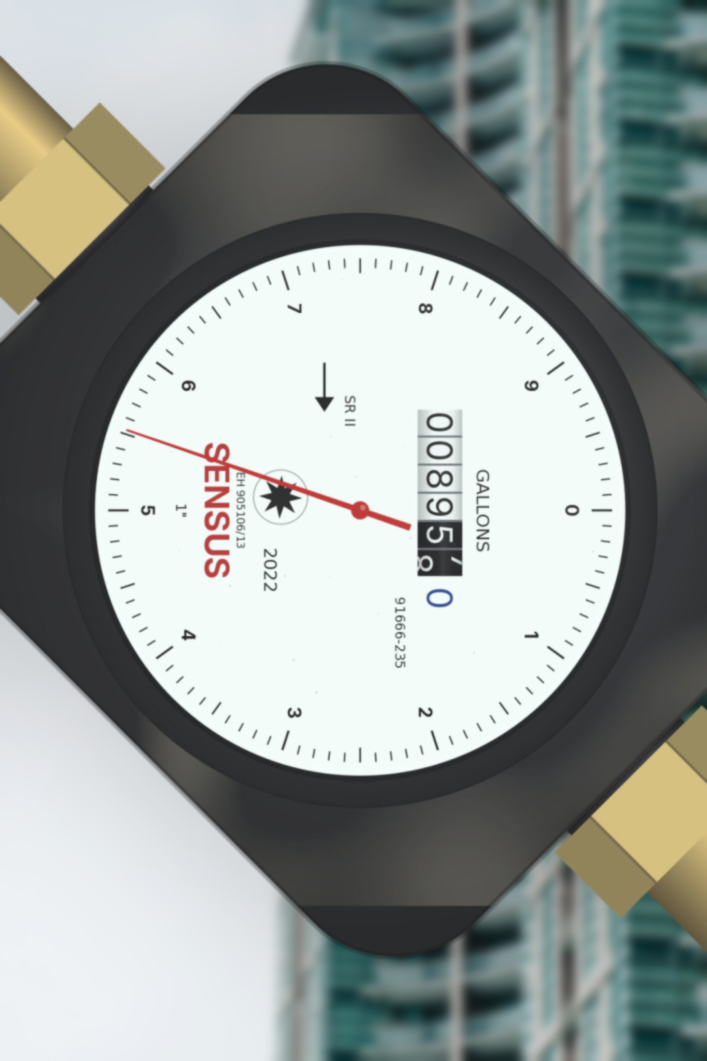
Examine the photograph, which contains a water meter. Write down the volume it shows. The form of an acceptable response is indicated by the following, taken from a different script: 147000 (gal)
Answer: 89575.5 (gal)
